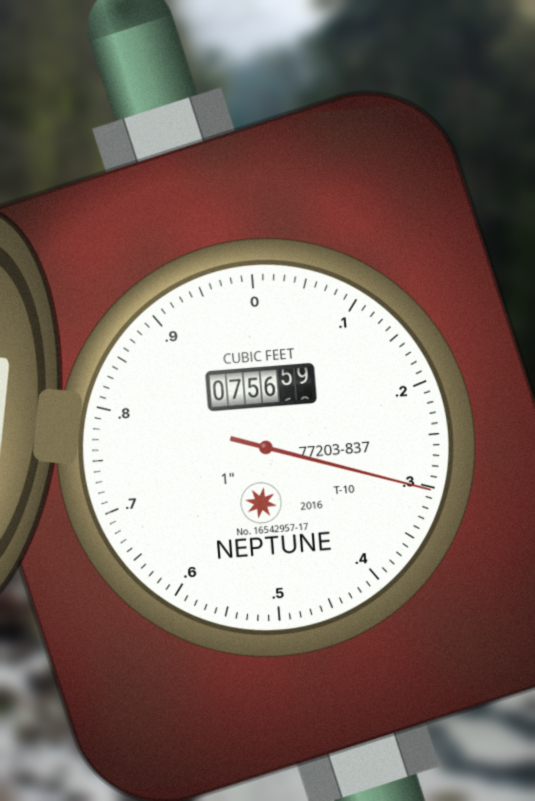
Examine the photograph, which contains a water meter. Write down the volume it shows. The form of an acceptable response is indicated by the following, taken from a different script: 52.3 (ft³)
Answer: 75659.30 (ft³)
